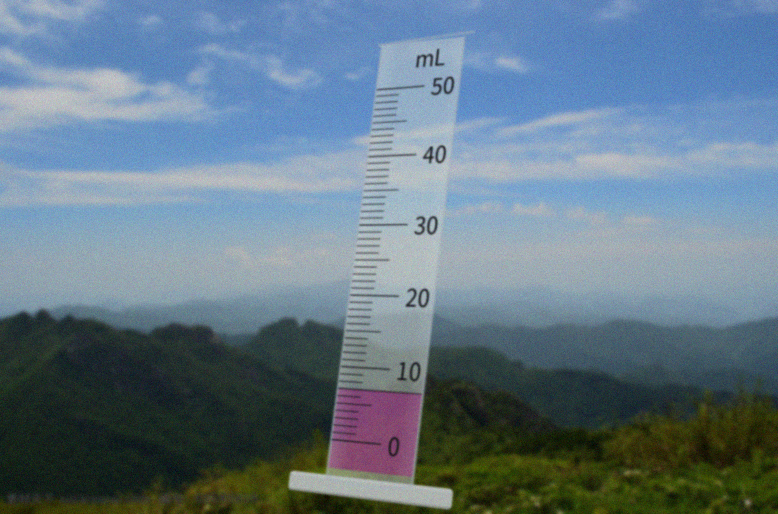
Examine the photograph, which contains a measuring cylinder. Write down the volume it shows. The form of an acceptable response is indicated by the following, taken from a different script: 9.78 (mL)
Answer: 7 (mL)
